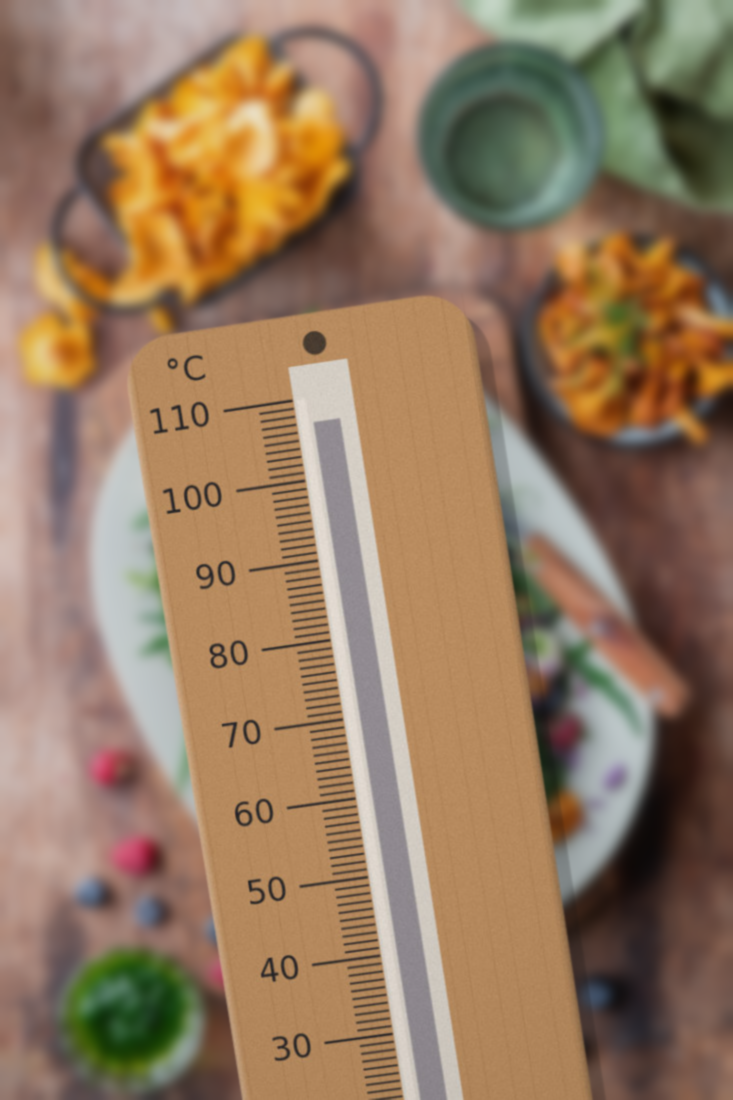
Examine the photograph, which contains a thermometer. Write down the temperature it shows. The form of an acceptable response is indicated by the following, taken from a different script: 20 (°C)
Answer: 107 (°C)
